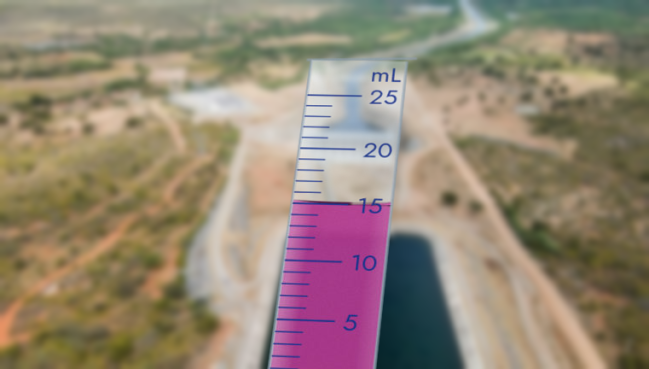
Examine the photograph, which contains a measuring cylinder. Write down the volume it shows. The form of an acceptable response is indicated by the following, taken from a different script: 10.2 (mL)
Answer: 15 (mL)
